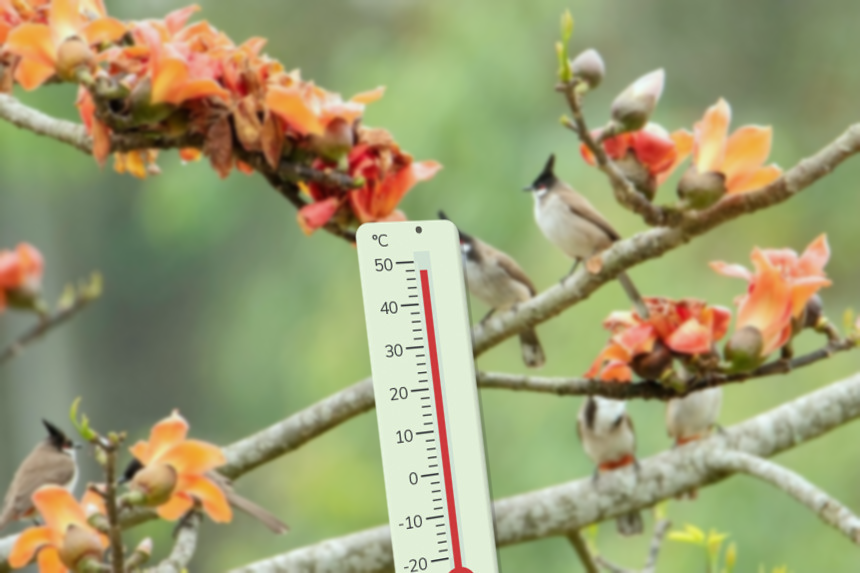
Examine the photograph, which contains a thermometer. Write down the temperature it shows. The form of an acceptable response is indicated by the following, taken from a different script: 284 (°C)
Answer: 48 (°C)
